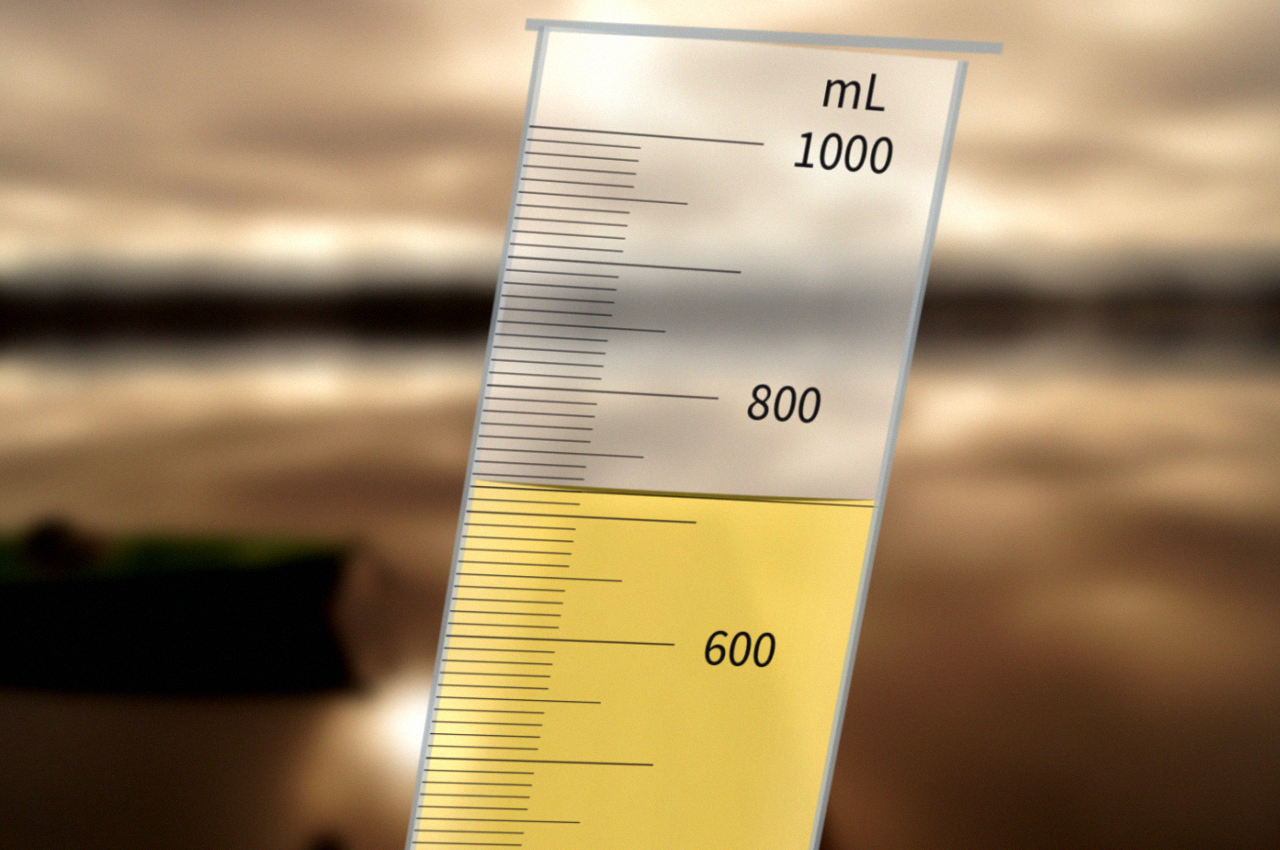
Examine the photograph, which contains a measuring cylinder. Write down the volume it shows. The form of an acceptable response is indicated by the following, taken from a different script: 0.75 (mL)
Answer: 720 (mL)
